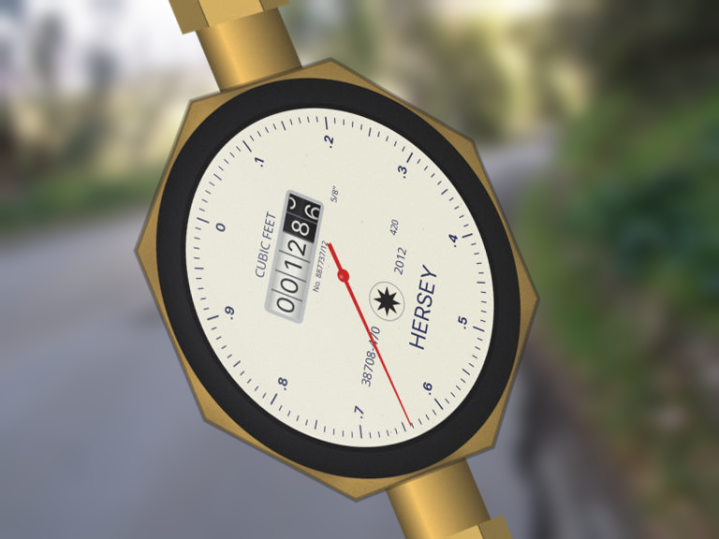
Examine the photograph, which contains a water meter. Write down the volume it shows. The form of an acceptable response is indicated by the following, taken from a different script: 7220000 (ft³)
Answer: 1285.64 (ft³)
